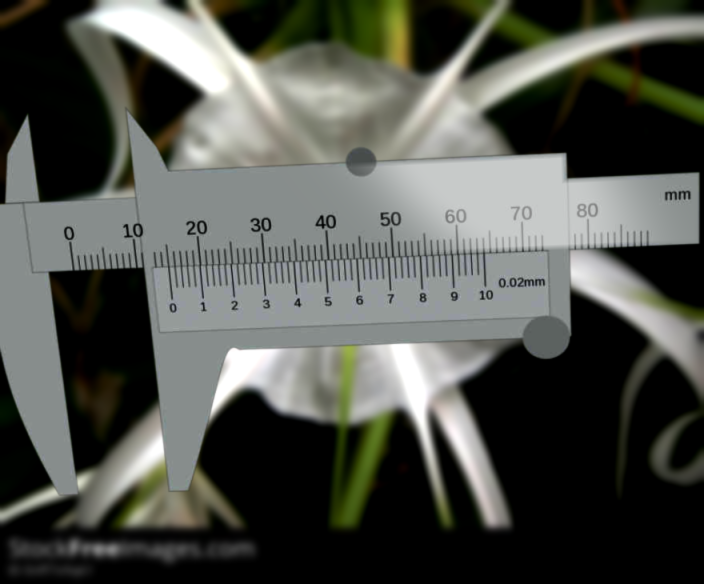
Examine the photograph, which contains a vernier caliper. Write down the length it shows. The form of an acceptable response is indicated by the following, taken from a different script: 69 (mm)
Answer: 15.0 (mm)
